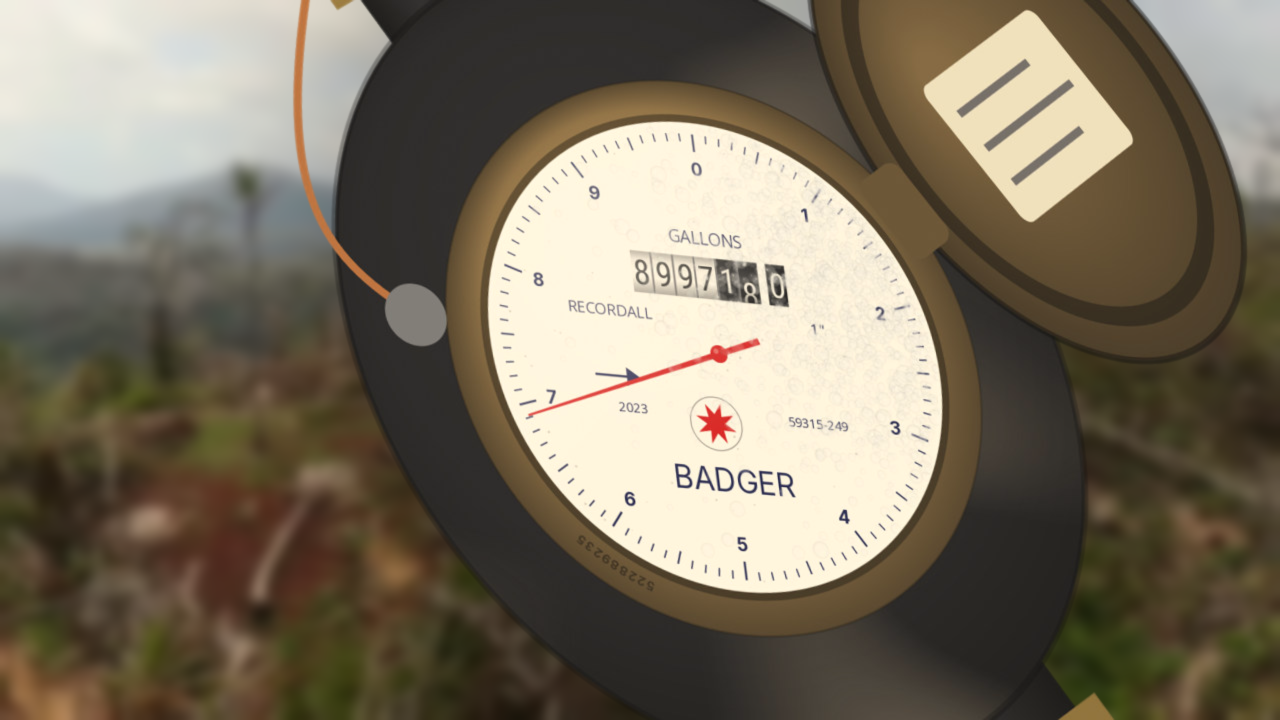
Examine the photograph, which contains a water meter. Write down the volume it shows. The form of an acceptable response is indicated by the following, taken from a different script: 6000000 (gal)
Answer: 8997176.9 (gal)
